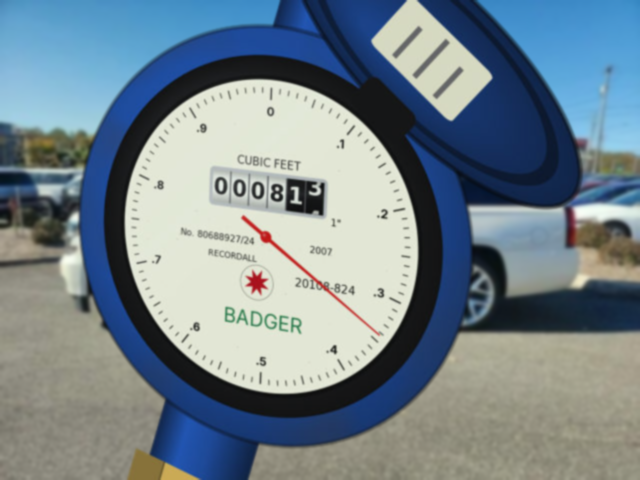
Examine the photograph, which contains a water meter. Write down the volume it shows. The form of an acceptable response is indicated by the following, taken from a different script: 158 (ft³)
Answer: 813.34 (ft³)
